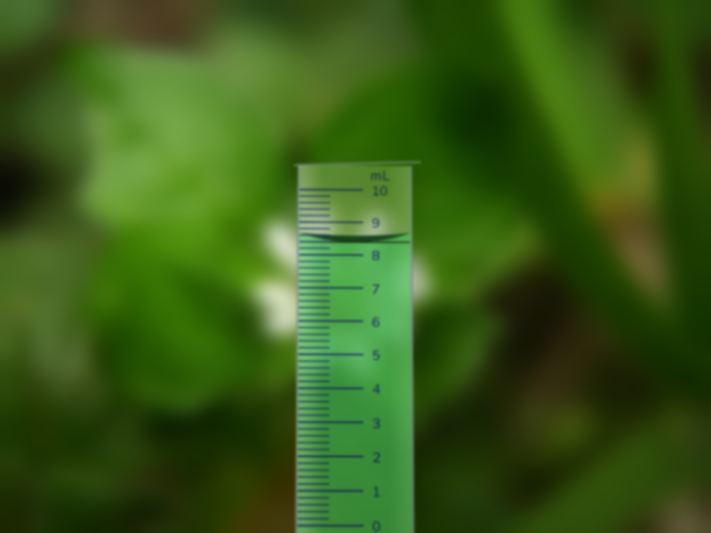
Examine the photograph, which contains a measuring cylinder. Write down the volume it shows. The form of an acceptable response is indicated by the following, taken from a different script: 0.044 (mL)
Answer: 8.4 (mL)
